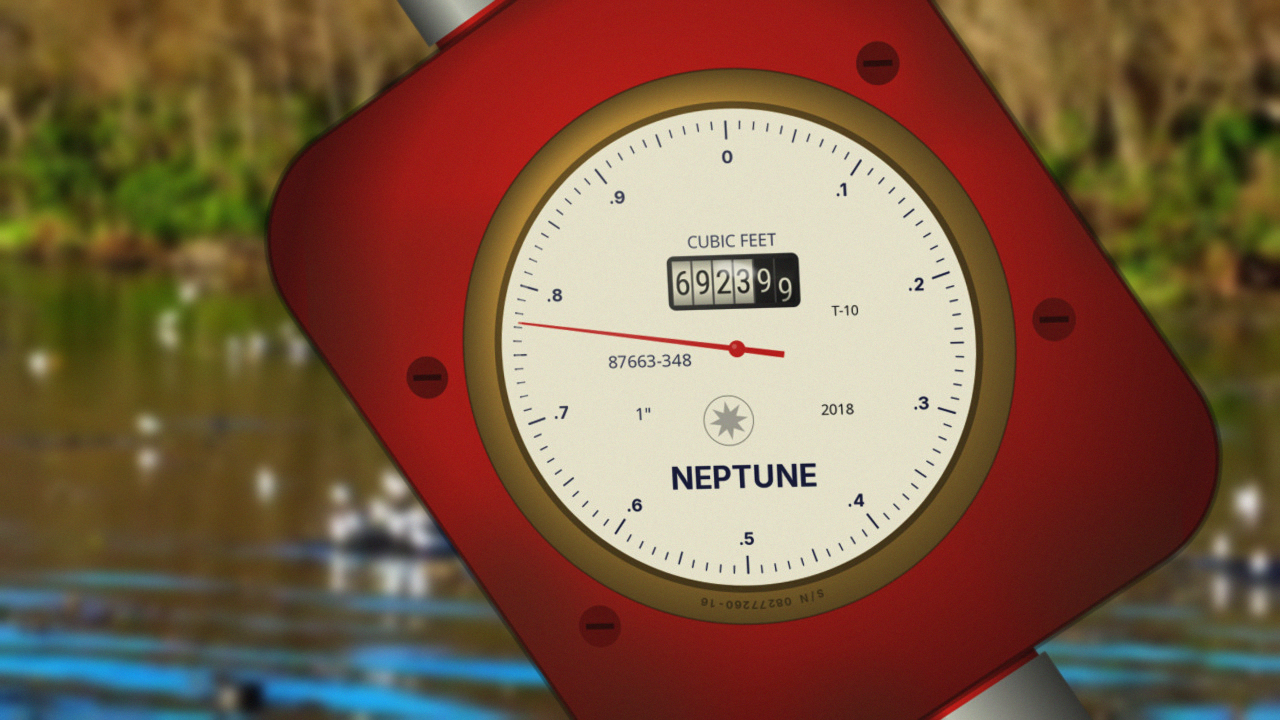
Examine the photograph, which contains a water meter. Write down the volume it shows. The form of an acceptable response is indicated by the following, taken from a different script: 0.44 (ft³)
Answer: 692398.77 (ft³)
